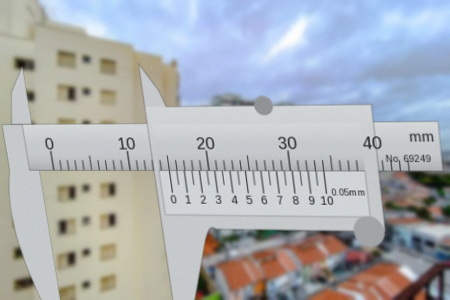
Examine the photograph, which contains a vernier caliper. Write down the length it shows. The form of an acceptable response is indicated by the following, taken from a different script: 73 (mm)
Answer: 15.0 (mm)
